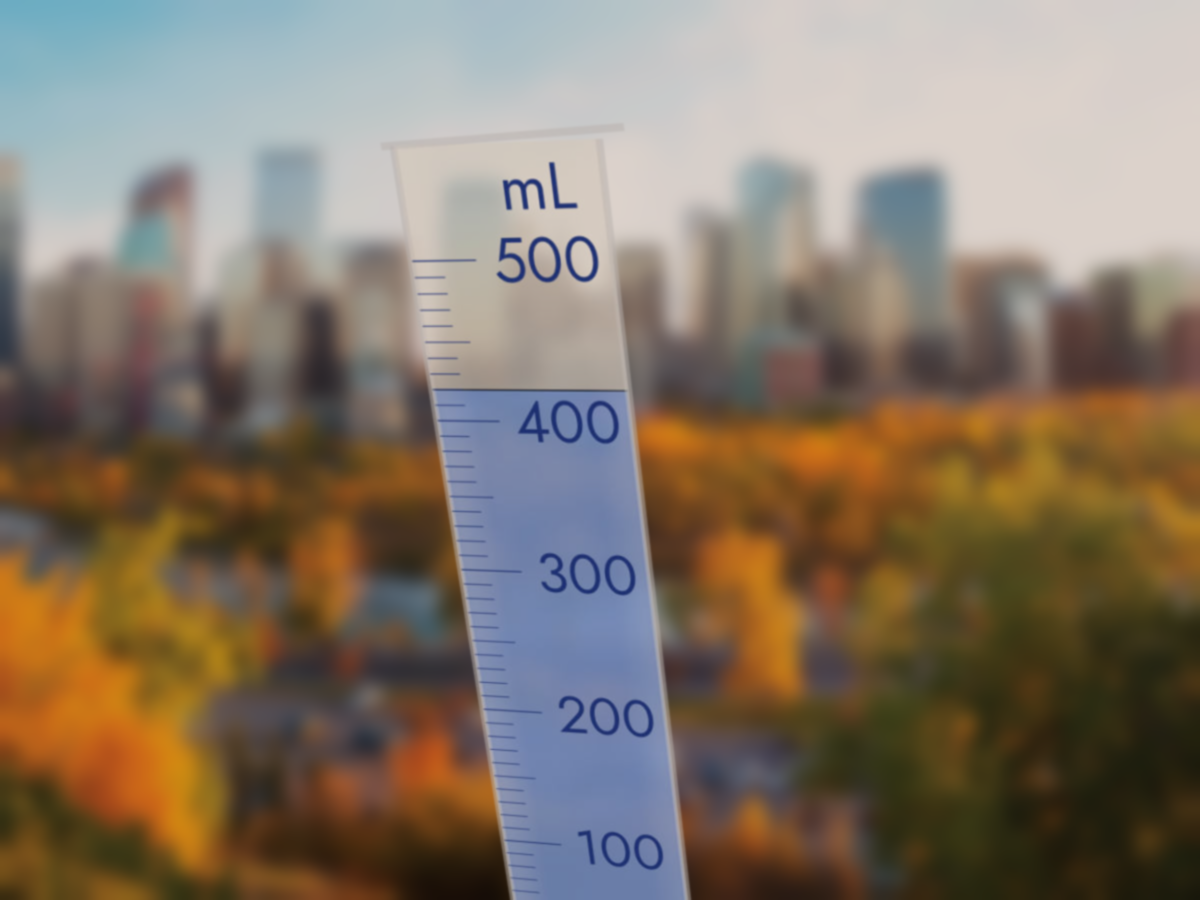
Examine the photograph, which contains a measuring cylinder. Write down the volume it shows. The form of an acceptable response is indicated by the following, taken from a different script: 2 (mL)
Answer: 420 (mL)
